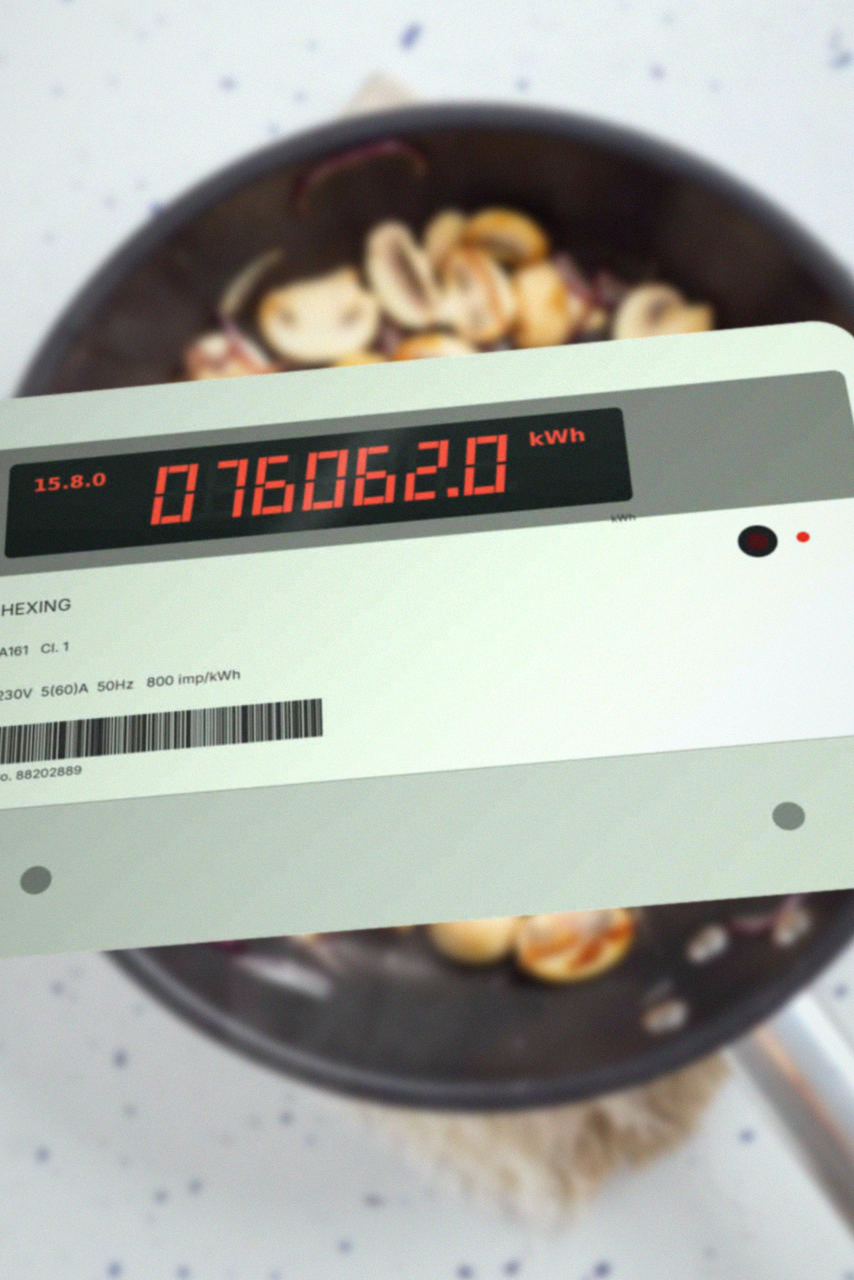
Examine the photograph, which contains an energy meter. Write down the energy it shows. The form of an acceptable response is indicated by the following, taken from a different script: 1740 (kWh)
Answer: 76062.0 (kWh)
